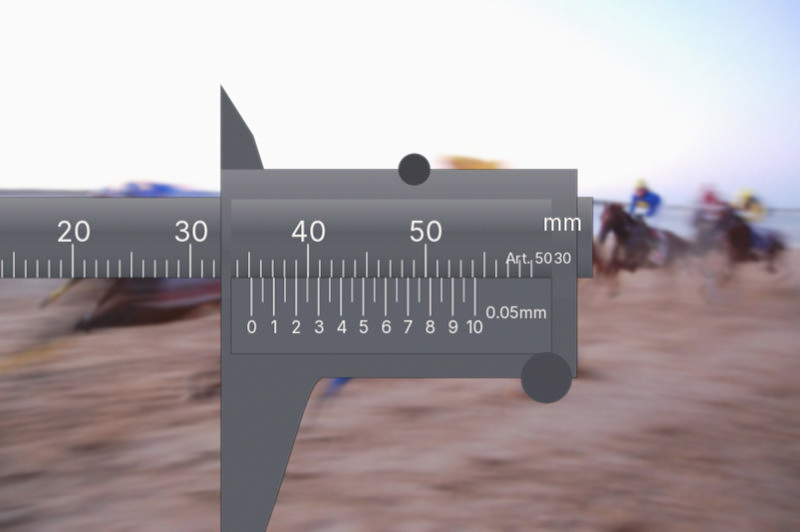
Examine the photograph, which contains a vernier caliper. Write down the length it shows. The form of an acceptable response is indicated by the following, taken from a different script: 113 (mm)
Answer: 35.2 (mm)
